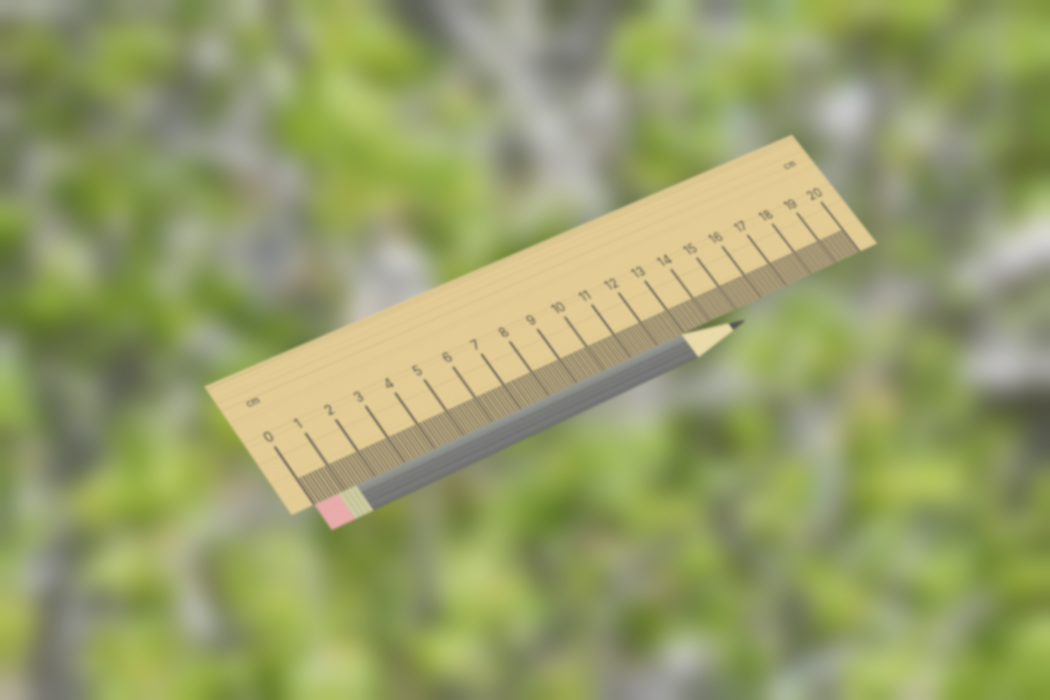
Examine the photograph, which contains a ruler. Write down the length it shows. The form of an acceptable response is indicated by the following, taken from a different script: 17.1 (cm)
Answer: 15 (cm)
